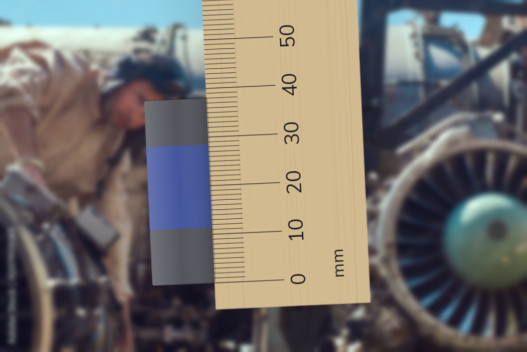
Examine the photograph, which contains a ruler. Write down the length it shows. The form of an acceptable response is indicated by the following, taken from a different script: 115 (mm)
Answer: 38 (mm)
